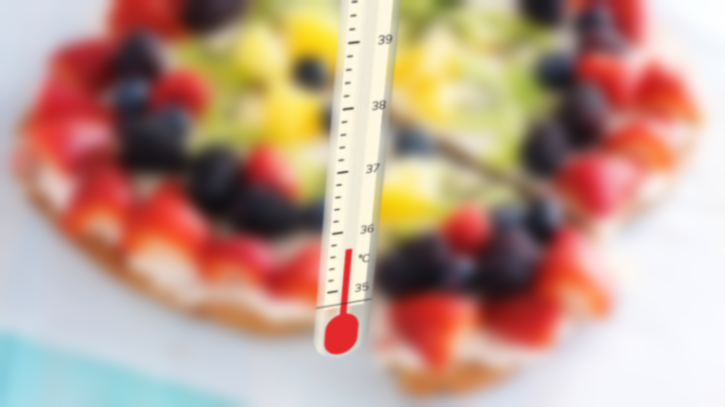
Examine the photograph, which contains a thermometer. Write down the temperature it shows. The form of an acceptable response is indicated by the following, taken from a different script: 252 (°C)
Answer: 35.7 (°C)
